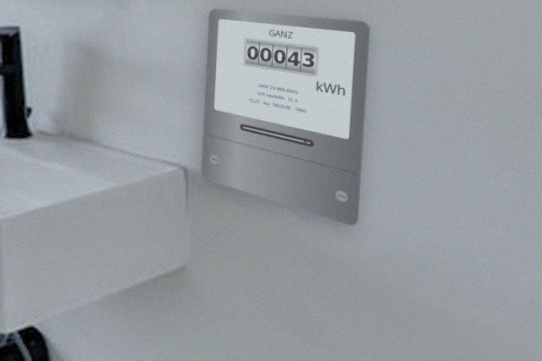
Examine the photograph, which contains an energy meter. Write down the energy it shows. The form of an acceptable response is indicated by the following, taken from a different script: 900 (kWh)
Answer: 43 (kWh)
